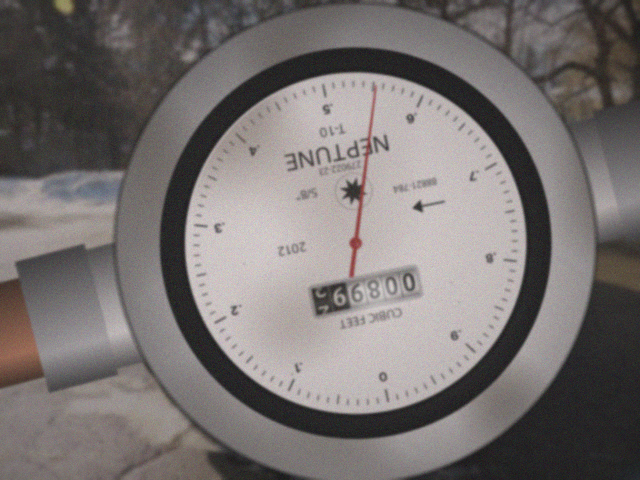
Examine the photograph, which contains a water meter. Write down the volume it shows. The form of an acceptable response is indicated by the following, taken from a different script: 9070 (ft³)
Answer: 8992.55 (ft³)
